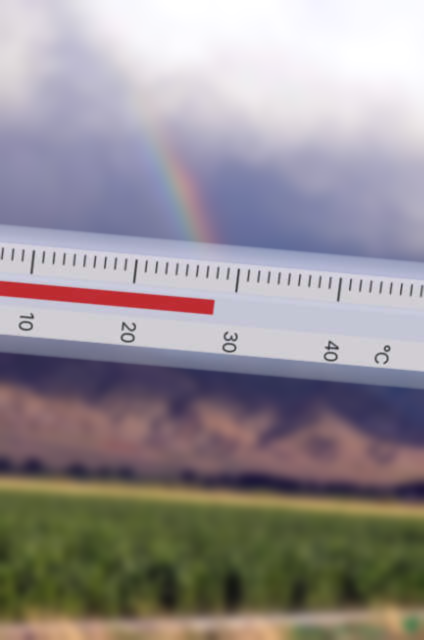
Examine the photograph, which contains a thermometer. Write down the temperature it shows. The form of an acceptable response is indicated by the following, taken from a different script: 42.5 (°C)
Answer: 28 (°C)
